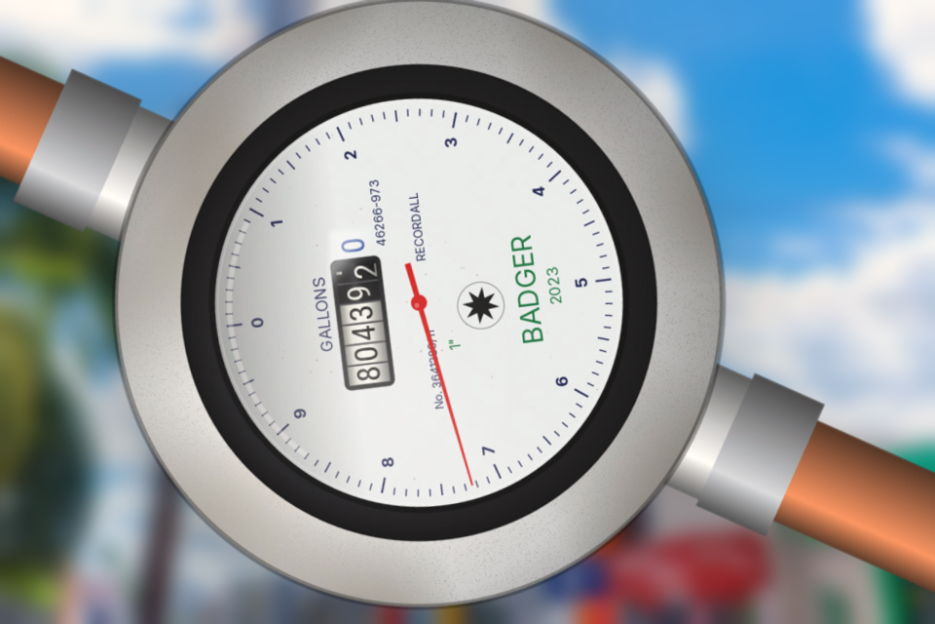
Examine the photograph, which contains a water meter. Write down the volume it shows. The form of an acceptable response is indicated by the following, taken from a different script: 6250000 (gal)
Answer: 8043917.2 (gal)
